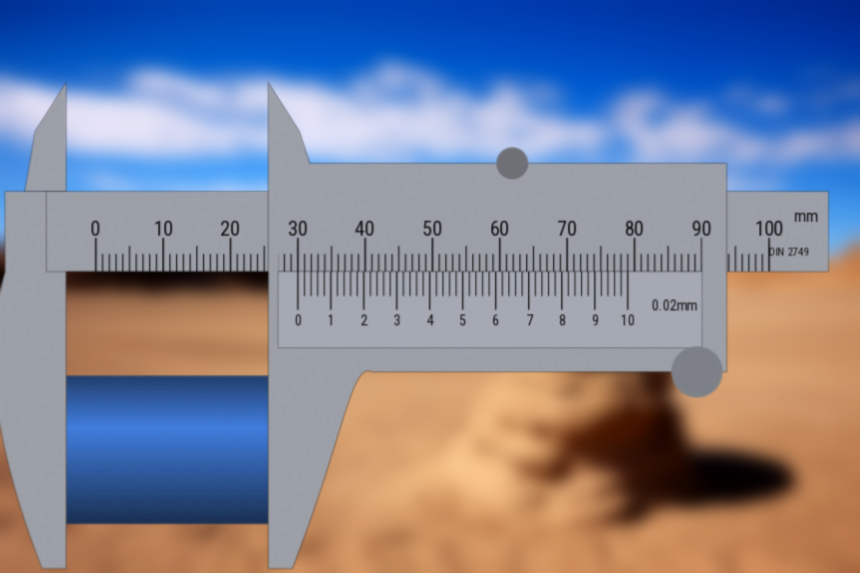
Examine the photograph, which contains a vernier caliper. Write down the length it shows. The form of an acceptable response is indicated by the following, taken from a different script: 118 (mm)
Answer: 30.0 (mm)
